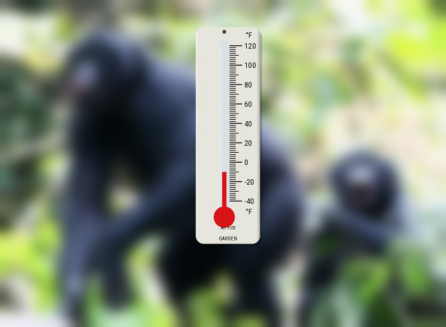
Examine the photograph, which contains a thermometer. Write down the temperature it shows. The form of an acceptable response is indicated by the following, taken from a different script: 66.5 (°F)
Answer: -10 (°F)
